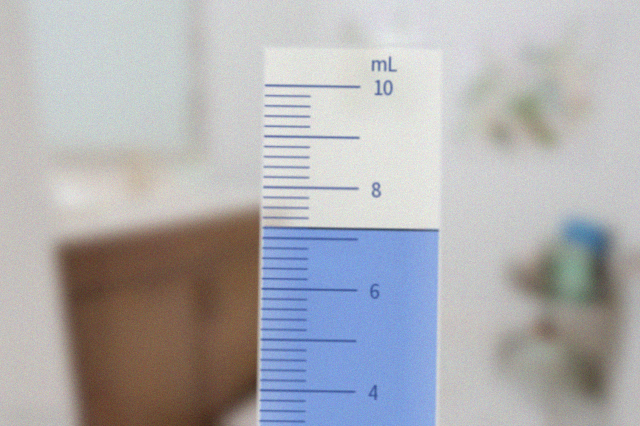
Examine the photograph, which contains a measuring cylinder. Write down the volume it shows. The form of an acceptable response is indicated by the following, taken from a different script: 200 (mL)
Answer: 7.2 (mL)
